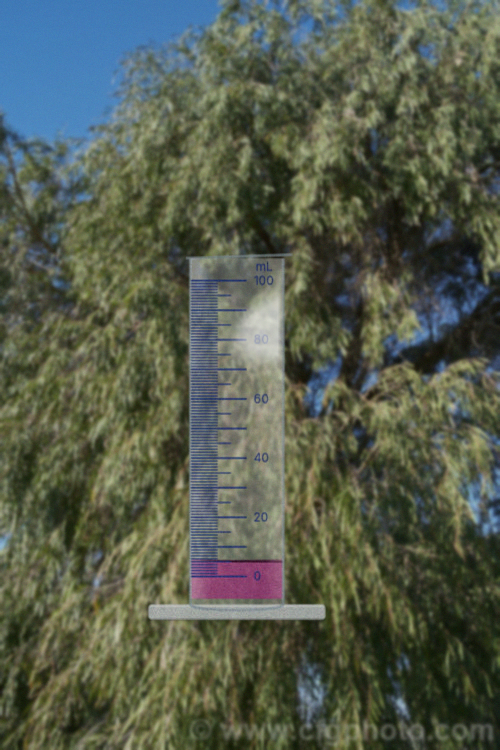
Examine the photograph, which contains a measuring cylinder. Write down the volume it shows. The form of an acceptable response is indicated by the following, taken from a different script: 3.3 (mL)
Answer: 5 (mL)
